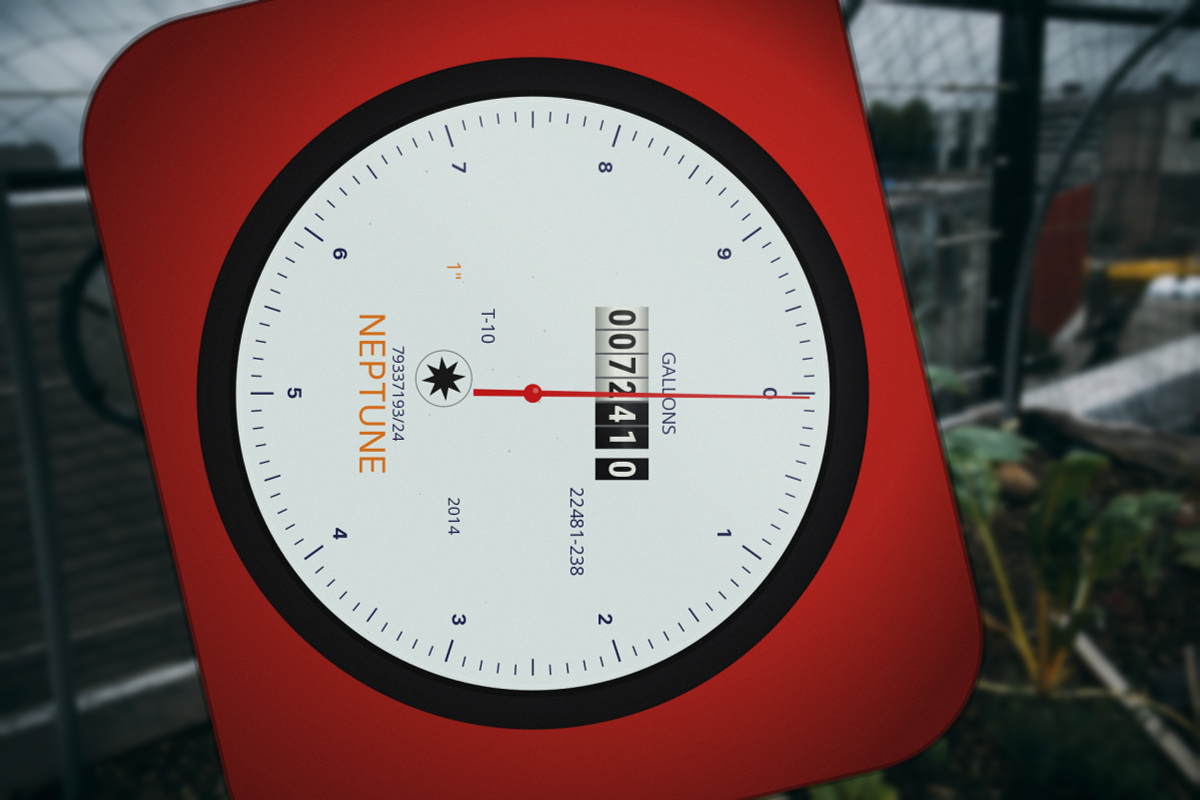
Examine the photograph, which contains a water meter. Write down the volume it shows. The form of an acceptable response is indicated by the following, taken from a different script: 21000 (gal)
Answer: 72410.0 (gal)
